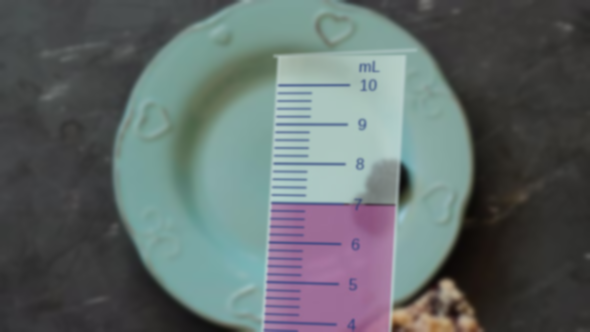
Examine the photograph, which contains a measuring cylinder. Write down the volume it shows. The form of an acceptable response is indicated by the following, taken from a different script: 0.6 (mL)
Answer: 7 (mL)
